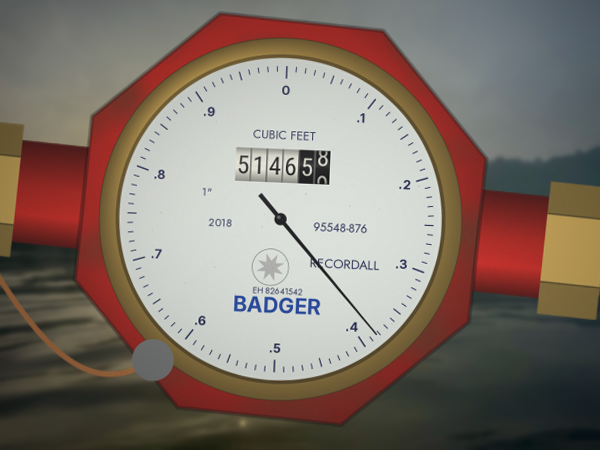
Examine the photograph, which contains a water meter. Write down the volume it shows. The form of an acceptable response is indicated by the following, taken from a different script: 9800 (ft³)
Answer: 514658.38 (ft³)
